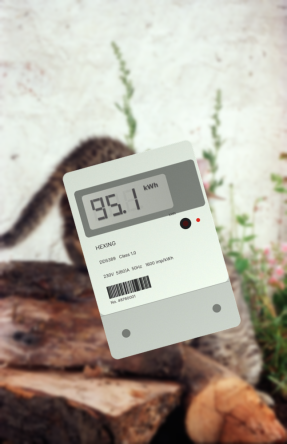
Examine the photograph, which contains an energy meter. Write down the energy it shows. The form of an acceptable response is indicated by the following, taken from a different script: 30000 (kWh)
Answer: 95.1 (kWh)
